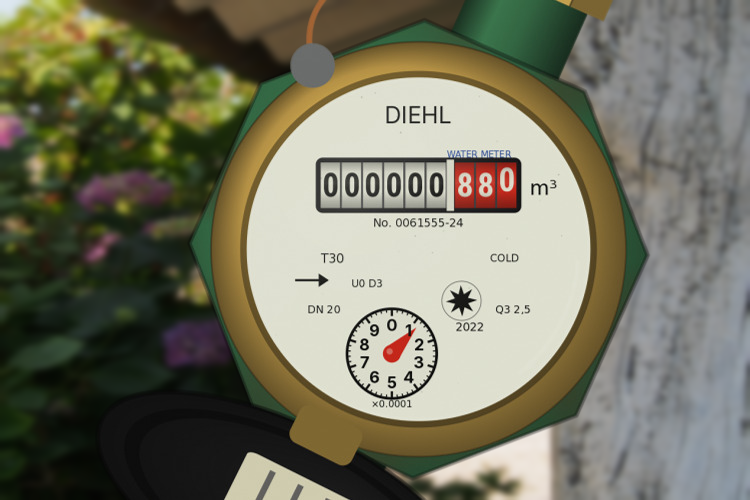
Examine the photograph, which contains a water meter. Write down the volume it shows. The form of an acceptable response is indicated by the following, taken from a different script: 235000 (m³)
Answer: 0.8801 (m³)
